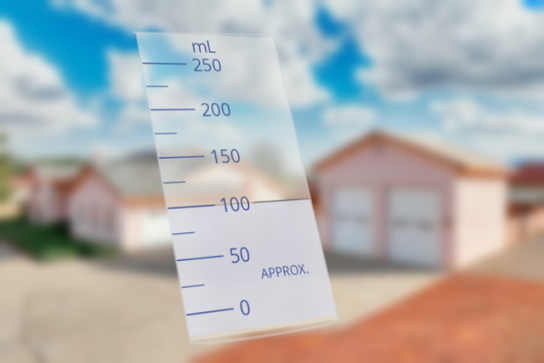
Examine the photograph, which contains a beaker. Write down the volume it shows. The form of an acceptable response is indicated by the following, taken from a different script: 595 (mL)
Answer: 100 (mL)
